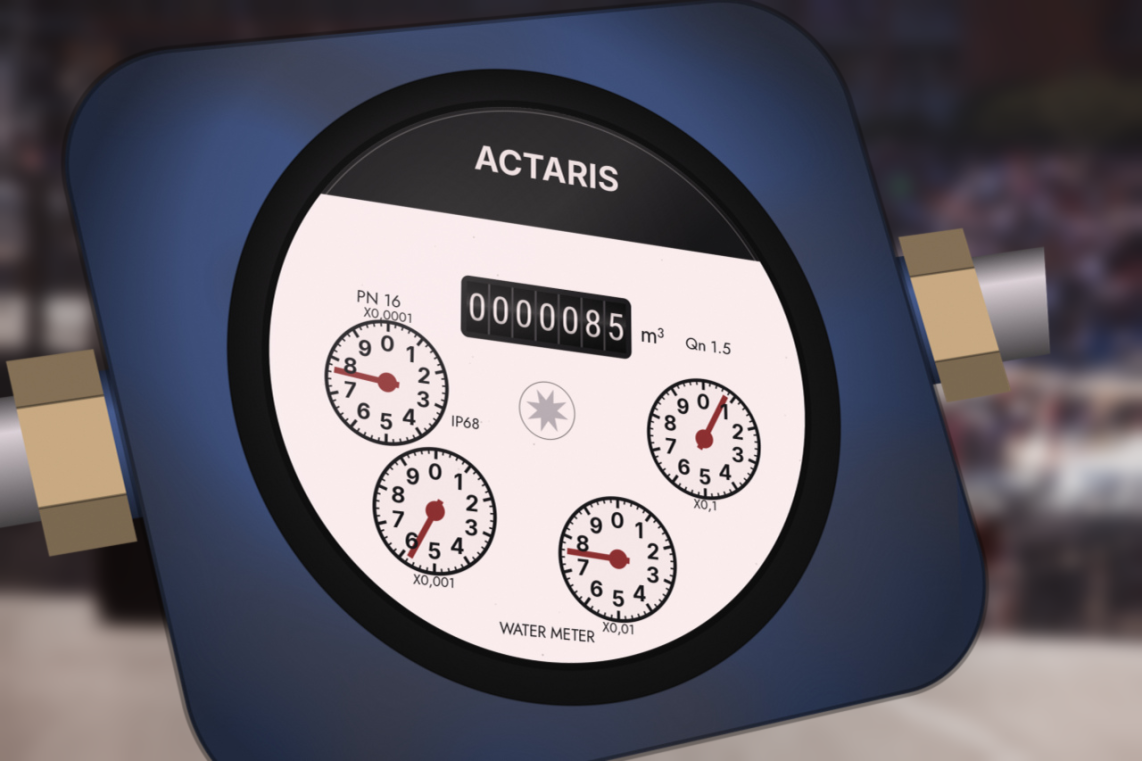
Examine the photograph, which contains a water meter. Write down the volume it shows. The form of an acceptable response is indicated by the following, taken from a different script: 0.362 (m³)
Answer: 85.0757 (m³)
